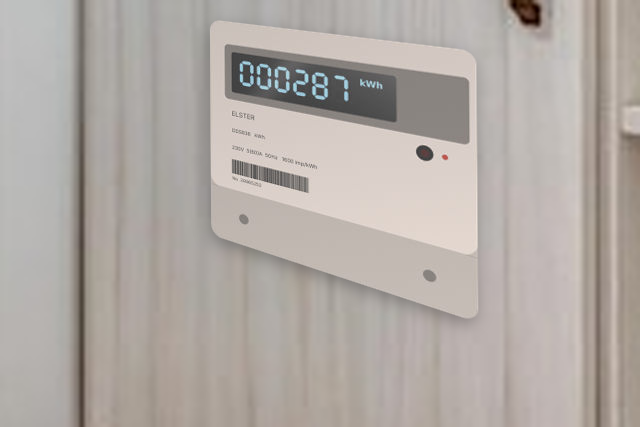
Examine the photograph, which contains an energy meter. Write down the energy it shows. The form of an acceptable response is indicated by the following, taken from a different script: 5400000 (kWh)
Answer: 287 (kWh)
